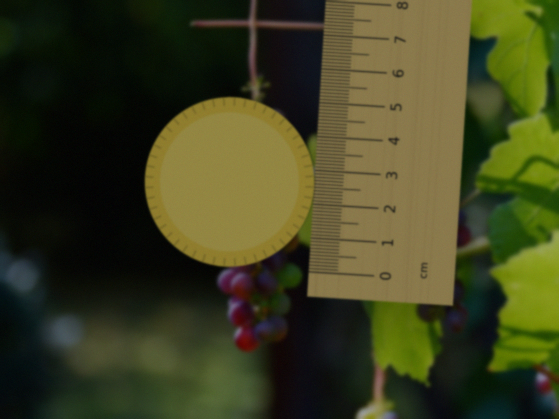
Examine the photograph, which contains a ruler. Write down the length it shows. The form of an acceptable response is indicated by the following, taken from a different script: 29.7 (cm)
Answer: 5 (cm)
